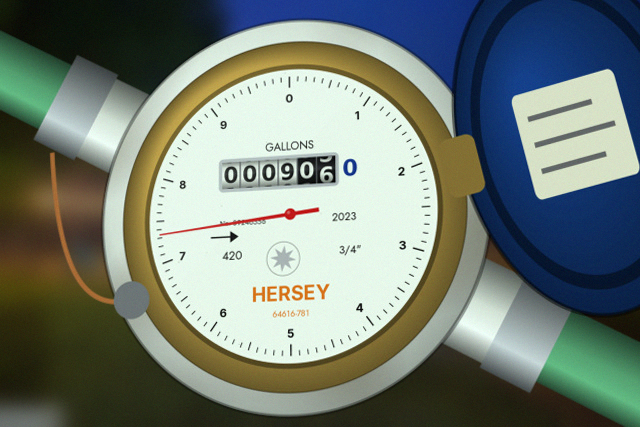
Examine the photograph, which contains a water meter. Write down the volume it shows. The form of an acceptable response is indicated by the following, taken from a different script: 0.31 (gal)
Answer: 9057.3 (gal)
